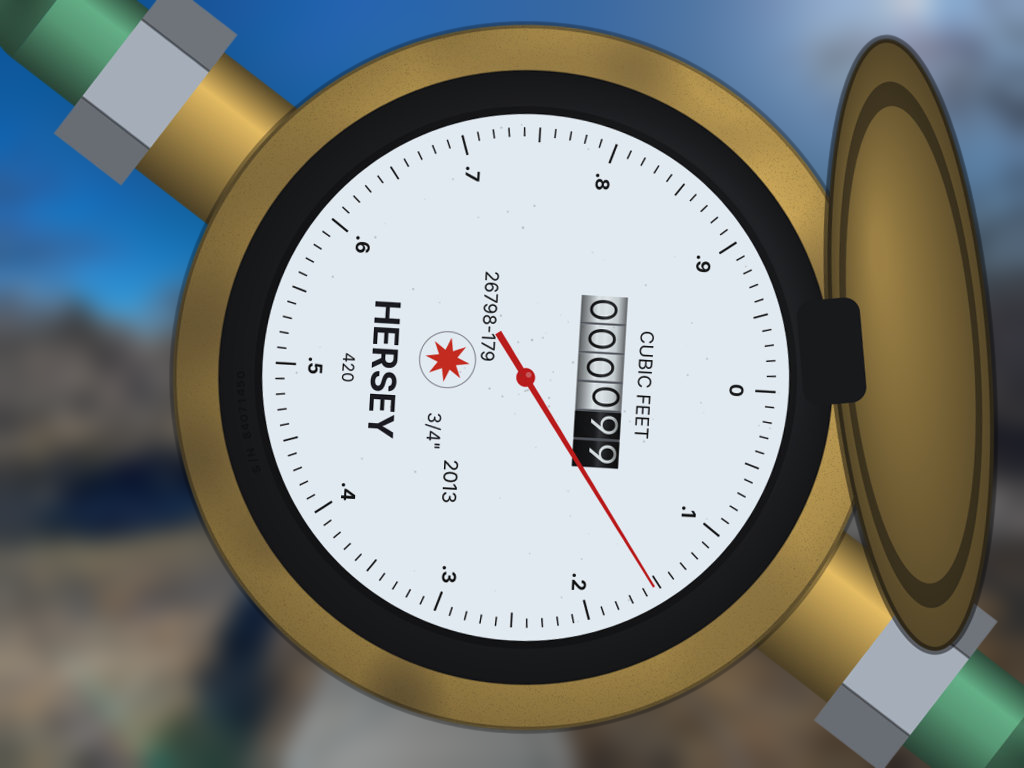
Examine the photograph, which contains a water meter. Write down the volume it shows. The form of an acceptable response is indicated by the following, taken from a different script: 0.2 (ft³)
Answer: 99.15 (ft³)
